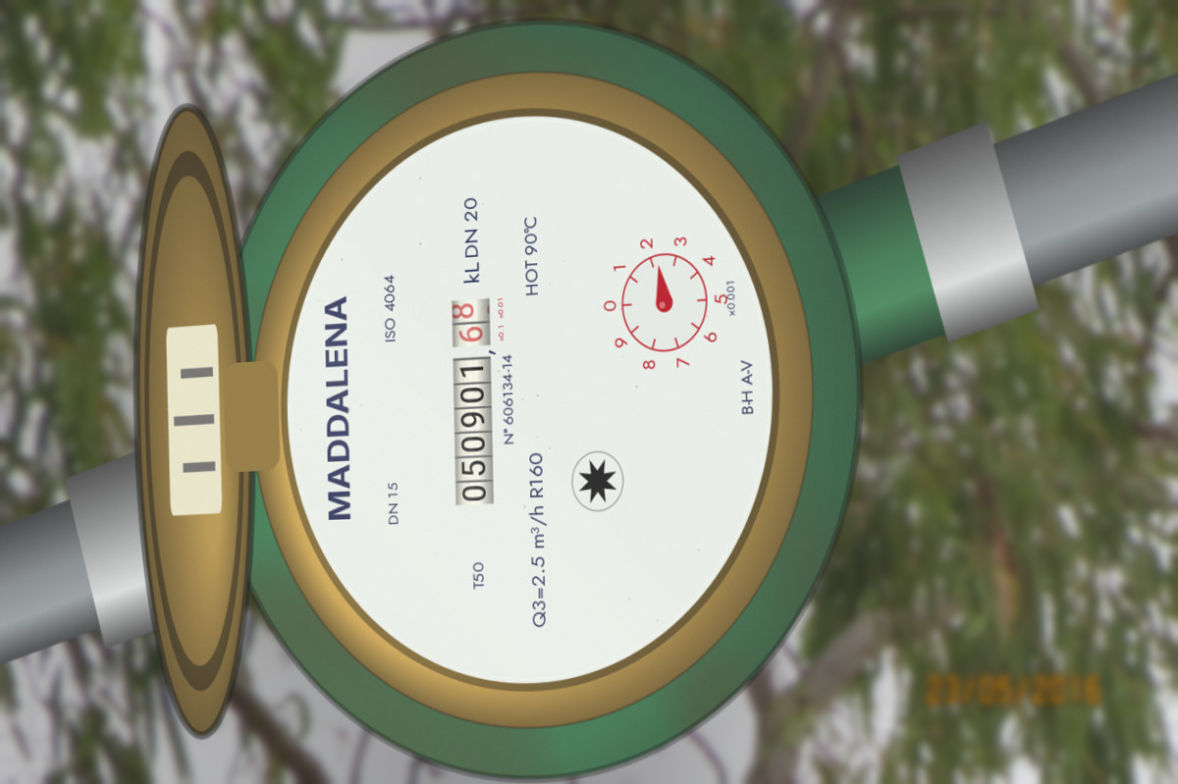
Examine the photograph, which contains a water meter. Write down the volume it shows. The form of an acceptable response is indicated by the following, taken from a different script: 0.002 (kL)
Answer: 50901.682 (kL)
